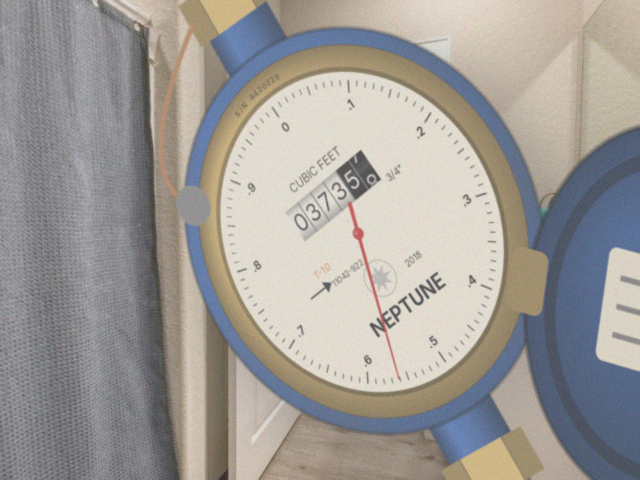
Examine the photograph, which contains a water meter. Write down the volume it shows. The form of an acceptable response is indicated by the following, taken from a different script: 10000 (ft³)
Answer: 37357.56 (ft³)
